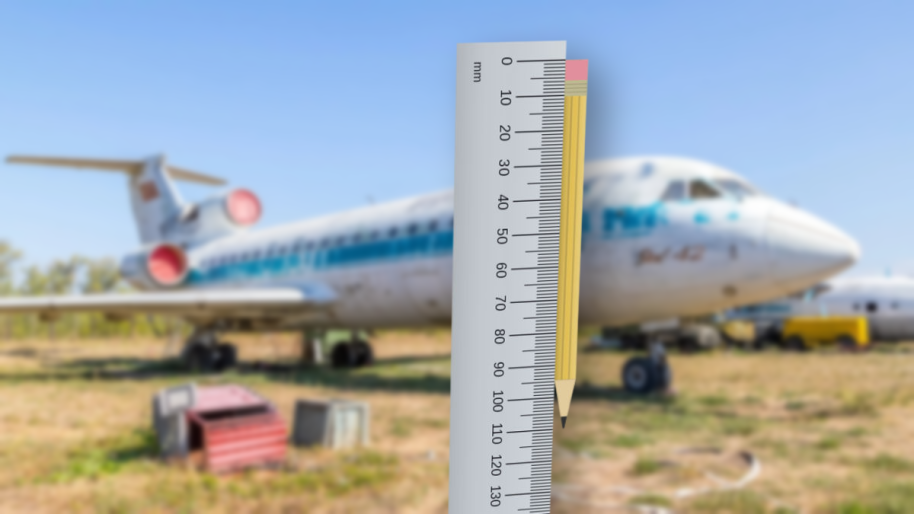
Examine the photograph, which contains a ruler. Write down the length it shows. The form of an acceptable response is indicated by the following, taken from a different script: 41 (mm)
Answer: 110 (mm)
